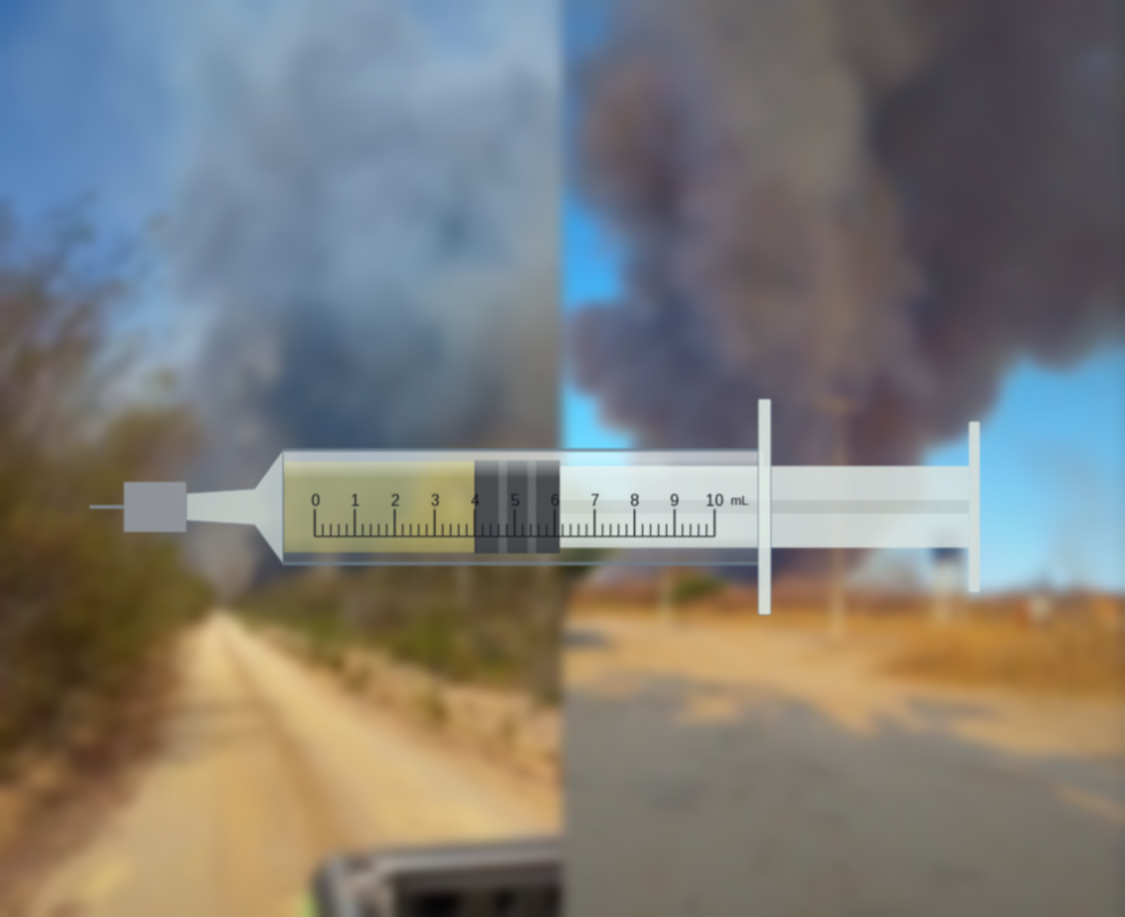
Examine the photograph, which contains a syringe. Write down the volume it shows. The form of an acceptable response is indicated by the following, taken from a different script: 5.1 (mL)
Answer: 4 (mL)
